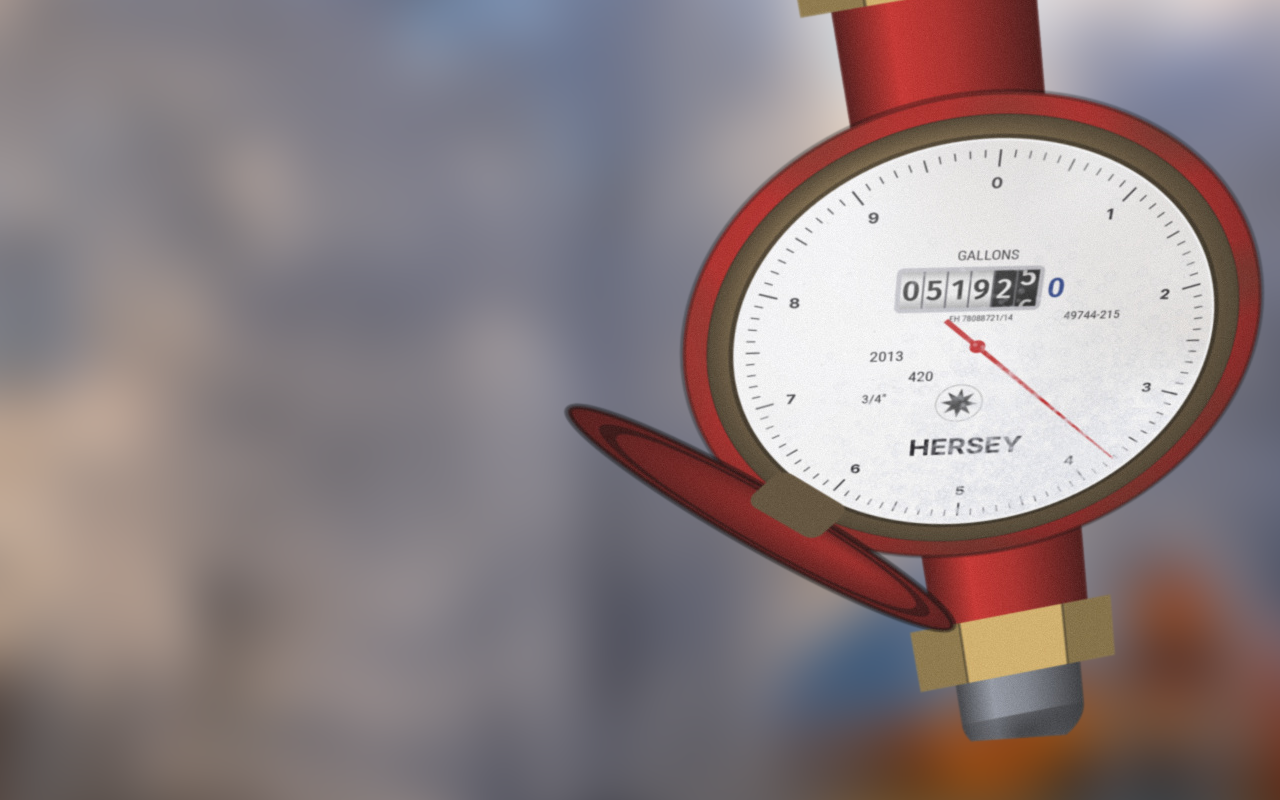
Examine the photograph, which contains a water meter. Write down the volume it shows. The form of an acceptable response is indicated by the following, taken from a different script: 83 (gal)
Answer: 519253.7 (gal)
